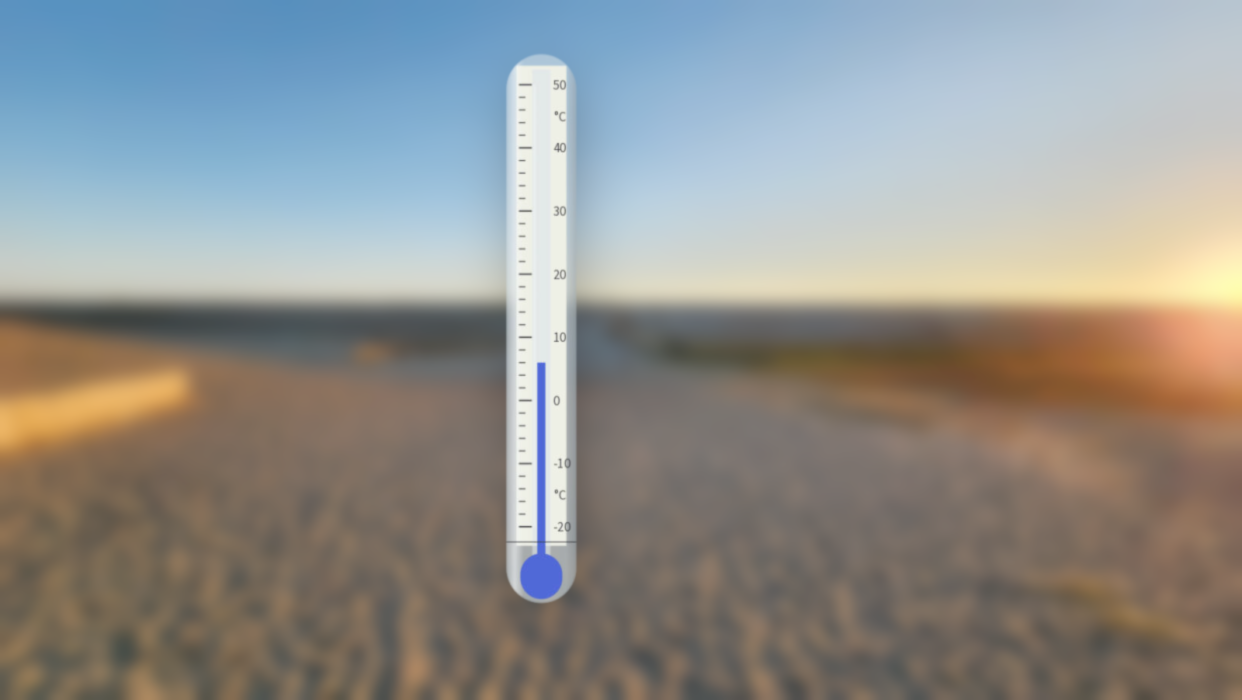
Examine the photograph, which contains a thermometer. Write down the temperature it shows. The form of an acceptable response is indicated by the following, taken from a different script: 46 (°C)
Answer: 6 (°C)
